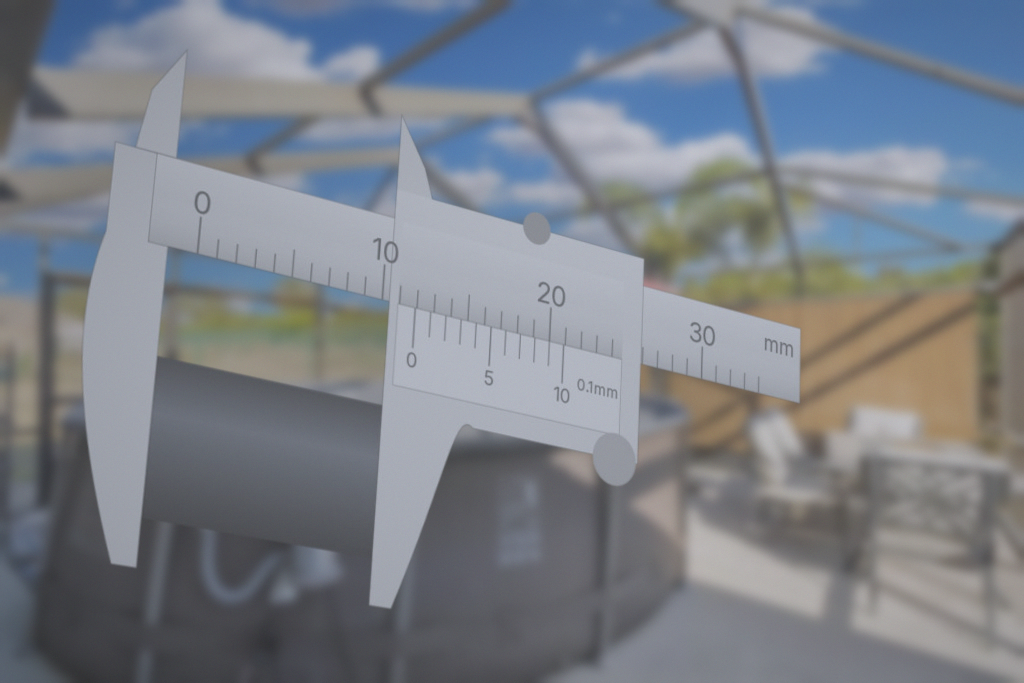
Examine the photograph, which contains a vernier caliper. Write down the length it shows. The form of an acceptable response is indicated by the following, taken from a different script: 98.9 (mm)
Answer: 11.9 (mm)
